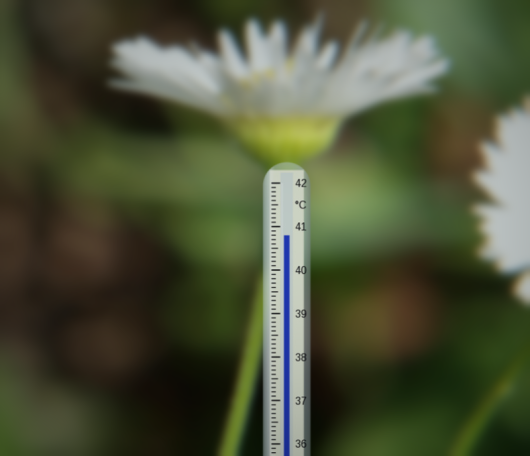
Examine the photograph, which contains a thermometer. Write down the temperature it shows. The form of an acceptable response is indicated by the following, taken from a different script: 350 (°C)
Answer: 40.8 (°C)
